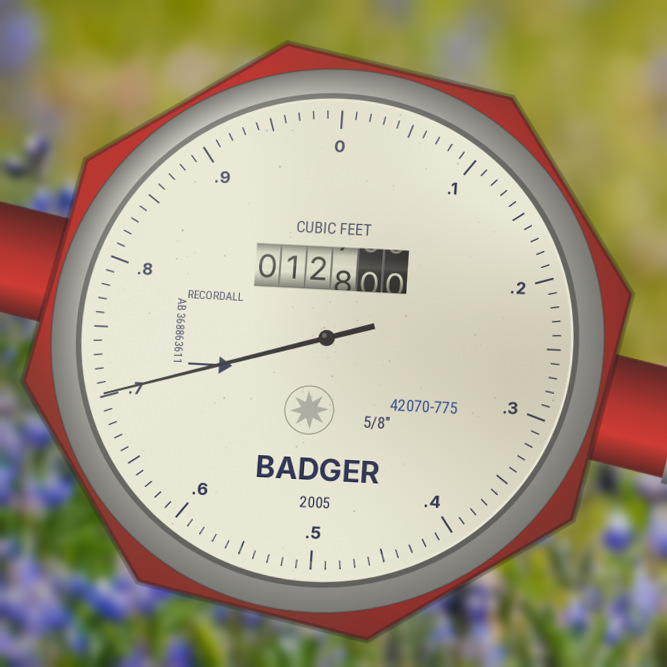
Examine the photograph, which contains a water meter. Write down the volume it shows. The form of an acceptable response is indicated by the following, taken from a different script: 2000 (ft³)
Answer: 12799.70 (ft³)
